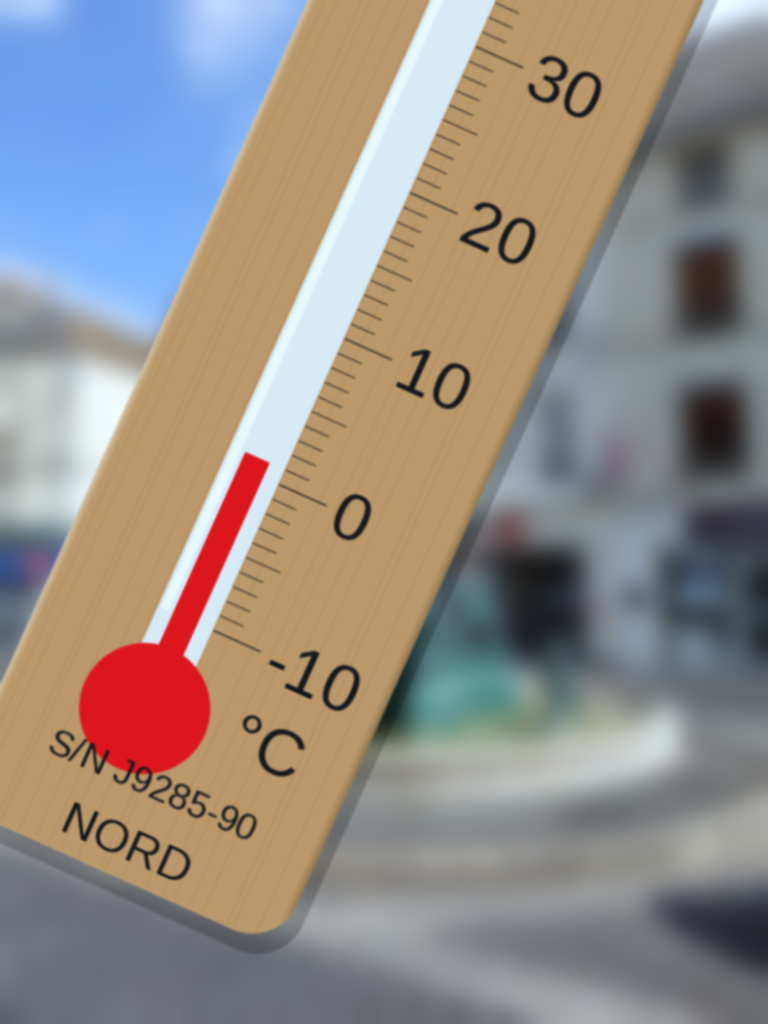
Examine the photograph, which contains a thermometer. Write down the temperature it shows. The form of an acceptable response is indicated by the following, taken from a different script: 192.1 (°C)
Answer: 1 (°C)
